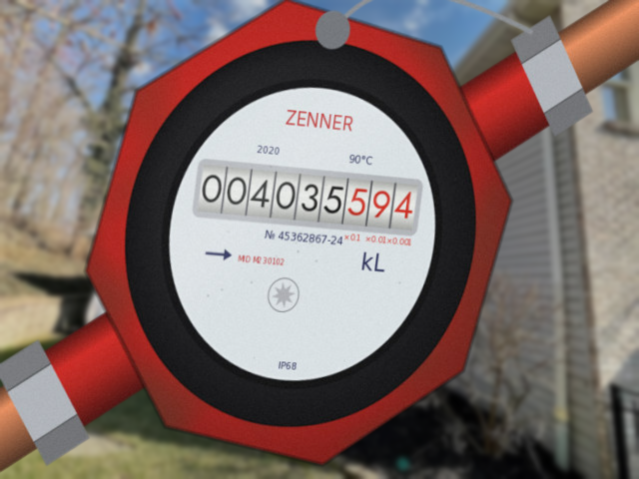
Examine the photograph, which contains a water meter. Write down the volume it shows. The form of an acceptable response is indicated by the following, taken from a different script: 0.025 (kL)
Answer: 4035.594 (kL)
